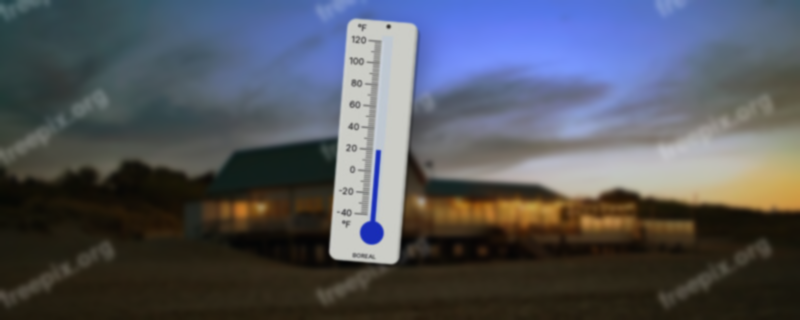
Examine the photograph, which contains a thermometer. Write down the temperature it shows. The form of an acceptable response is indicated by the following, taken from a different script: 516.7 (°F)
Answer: 20 (°F)
